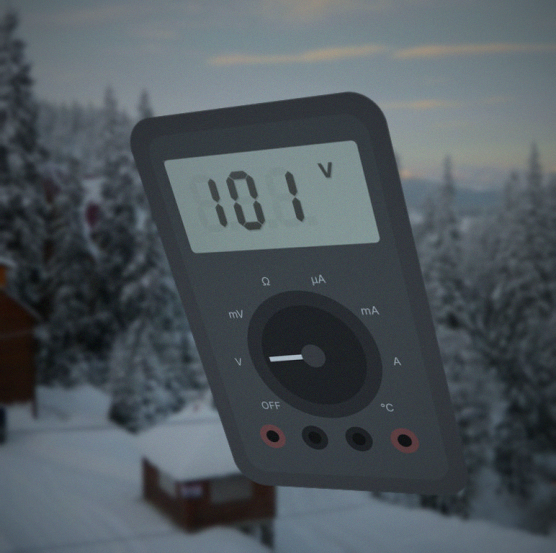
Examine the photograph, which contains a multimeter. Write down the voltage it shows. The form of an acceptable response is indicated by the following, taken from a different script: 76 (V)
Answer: 101 (V)
